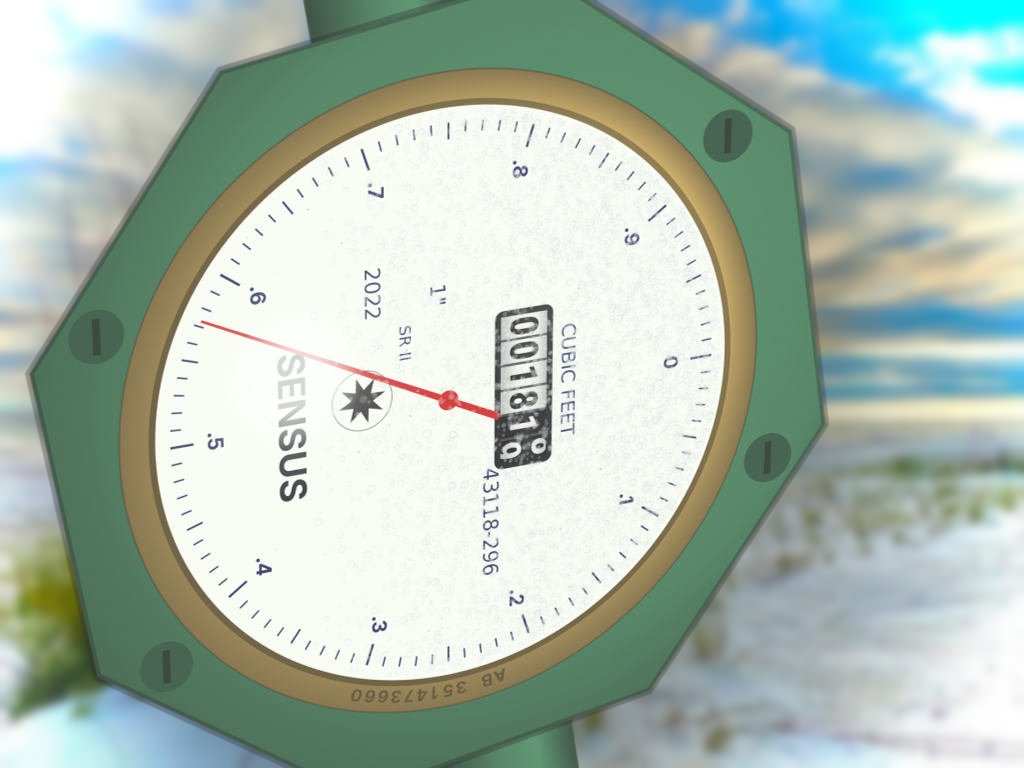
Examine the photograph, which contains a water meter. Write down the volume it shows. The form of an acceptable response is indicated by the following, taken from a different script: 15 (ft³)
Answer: 1818.57 (ft³)
